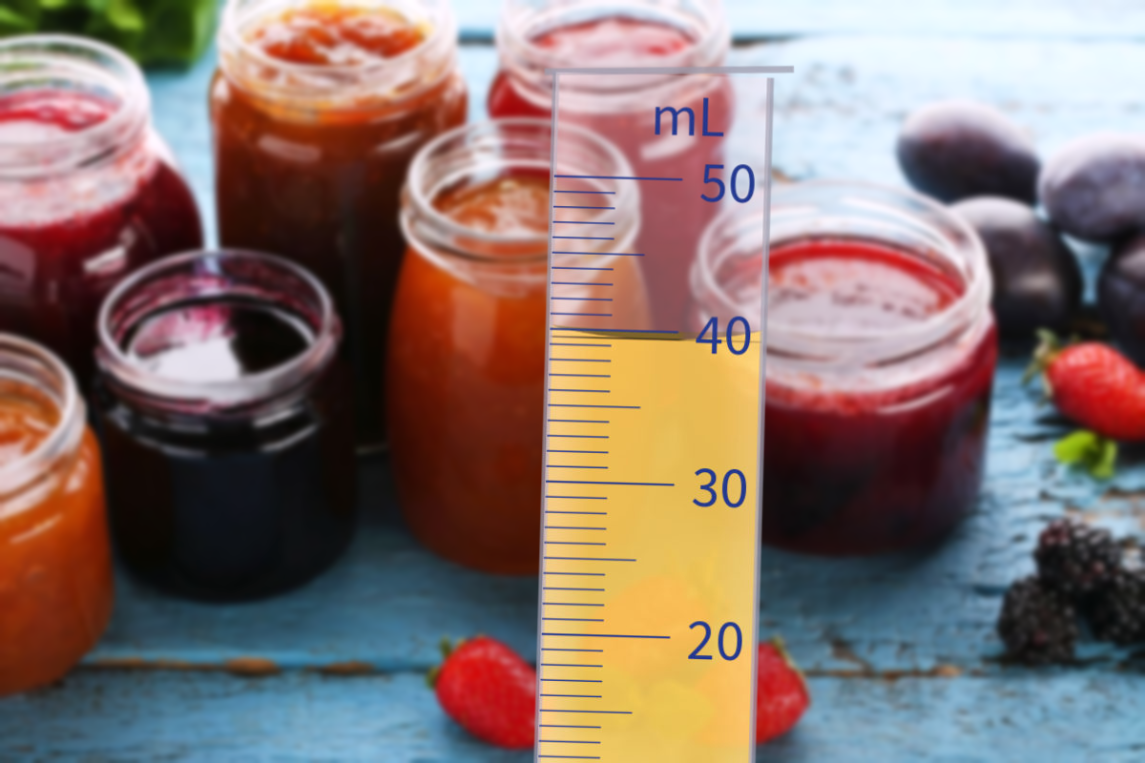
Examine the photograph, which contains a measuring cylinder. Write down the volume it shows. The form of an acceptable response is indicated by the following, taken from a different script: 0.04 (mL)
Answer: 39.5 (mL)
